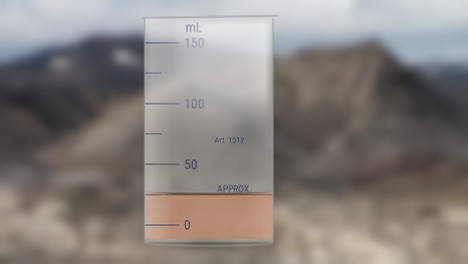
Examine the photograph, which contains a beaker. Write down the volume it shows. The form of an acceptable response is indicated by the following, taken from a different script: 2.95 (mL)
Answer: 25 (mL)
